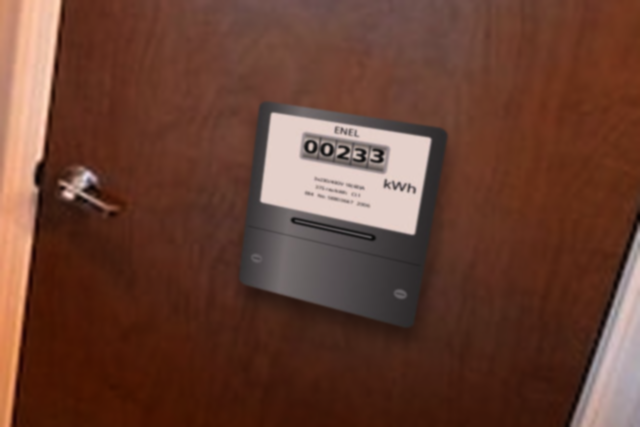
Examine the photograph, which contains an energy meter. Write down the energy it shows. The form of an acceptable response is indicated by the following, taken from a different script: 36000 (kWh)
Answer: 233 (kWh)
